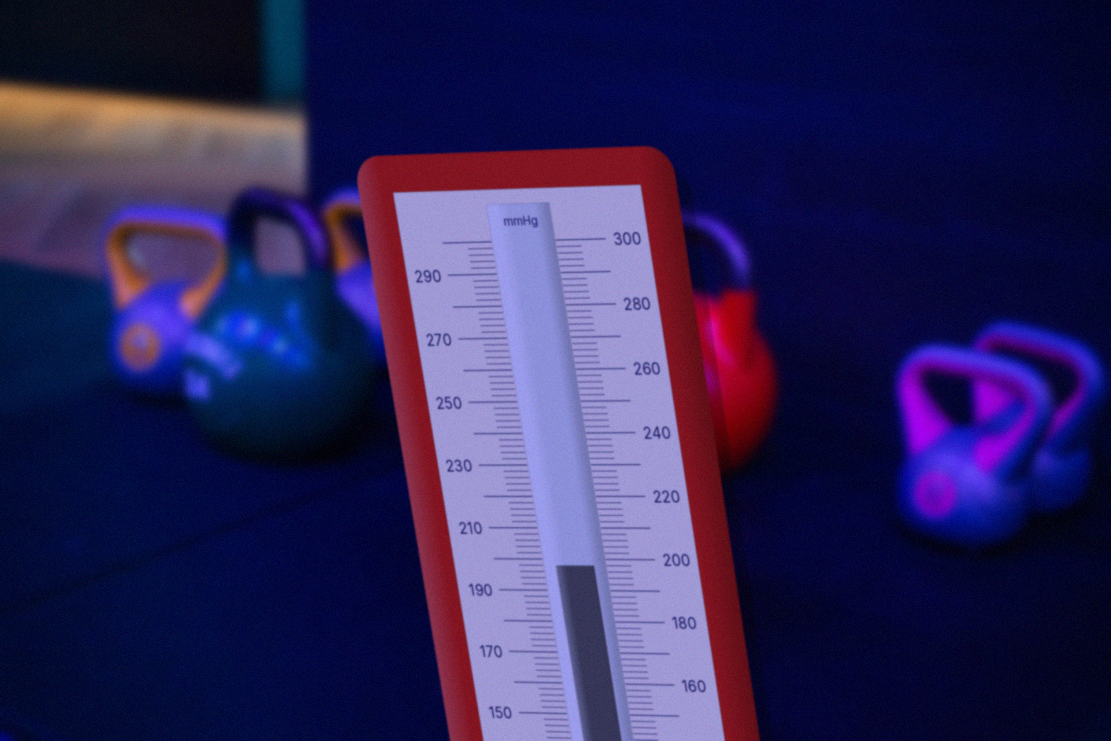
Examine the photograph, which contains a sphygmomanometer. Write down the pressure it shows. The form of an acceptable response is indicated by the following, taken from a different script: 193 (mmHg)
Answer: 198 (mmHg)
